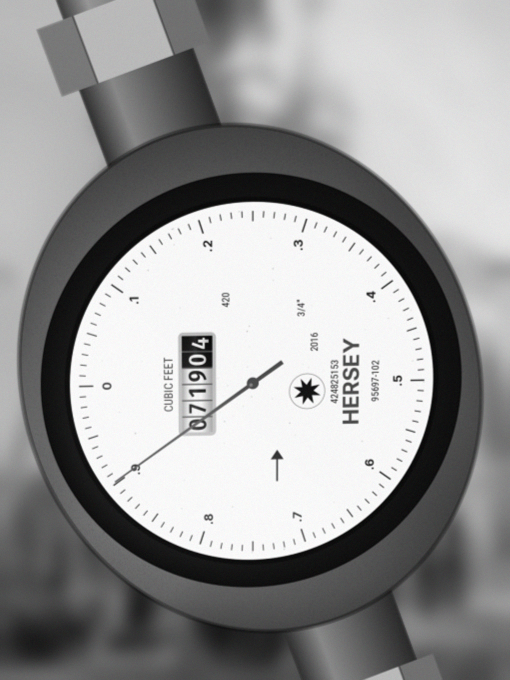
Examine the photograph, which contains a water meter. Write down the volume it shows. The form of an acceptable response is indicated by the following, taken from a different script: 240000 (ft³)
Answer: 71903.90 (ft³)
